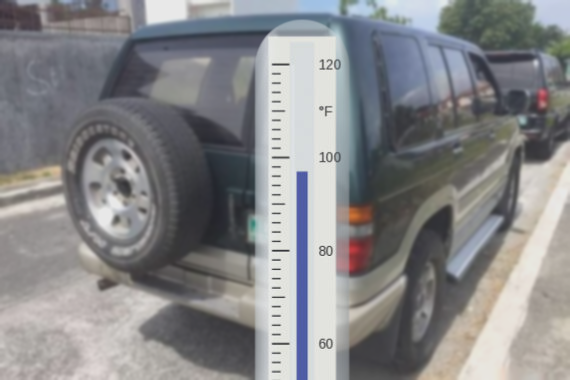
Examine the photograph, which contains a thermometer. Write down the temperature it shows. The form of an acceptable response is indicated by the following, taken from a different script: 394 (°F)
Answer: 97 (°F)
